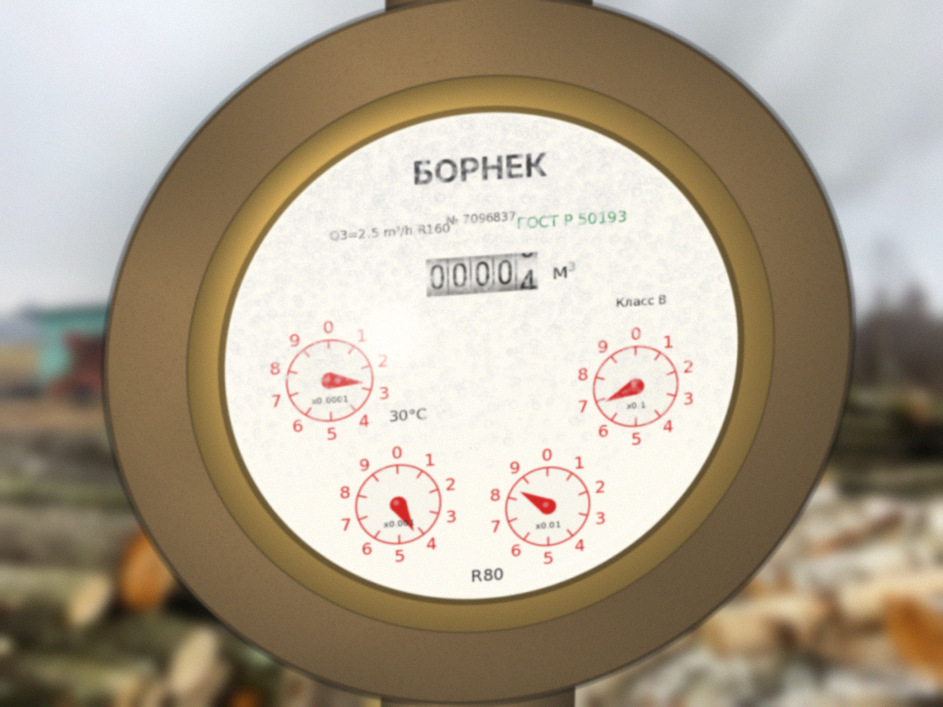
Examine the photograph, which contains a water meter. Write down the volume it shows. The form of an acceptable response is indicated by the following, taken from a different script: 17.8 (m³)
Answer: 3.6842 (m³)
